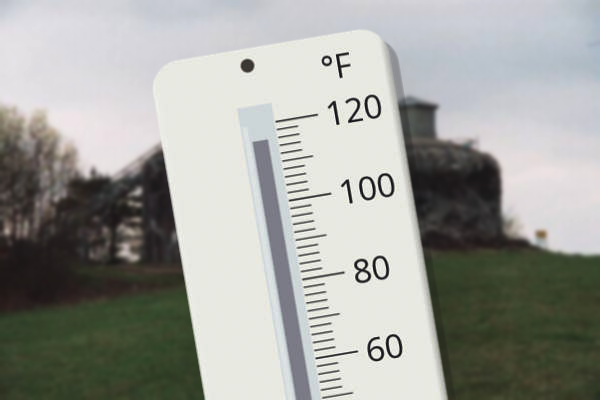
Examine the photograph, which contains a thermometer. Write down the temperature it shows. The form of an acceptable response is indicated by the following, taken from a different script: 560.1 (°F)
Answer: 116 (°F)
